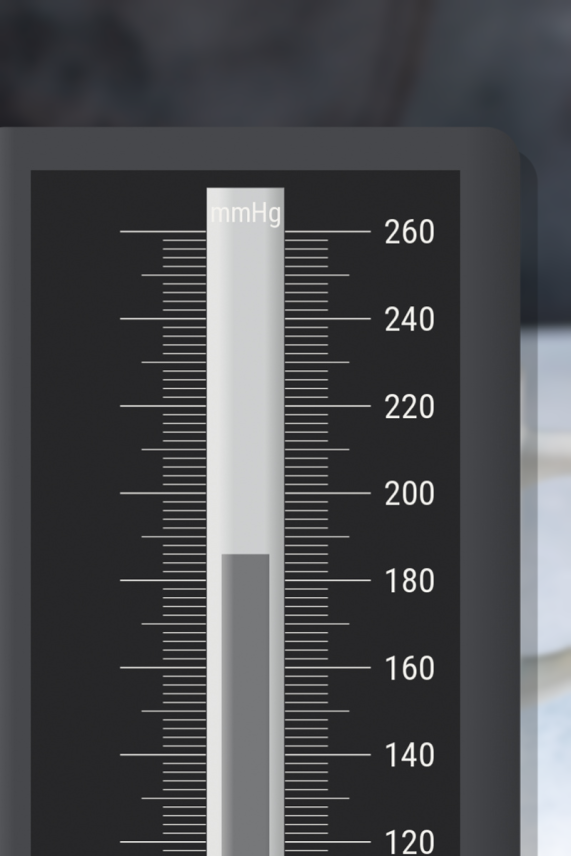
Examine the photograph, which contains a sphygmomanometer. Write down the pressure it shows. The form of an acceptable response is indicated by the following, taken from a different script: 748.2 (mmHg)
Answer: 186 (mmHg)
